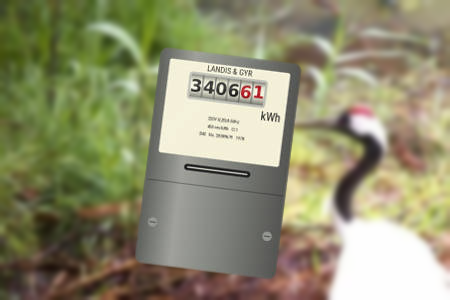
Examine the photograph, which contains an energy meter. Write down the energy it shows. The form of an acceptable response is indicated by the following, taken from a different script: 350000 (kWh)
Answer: 3406.61 (kWh)
